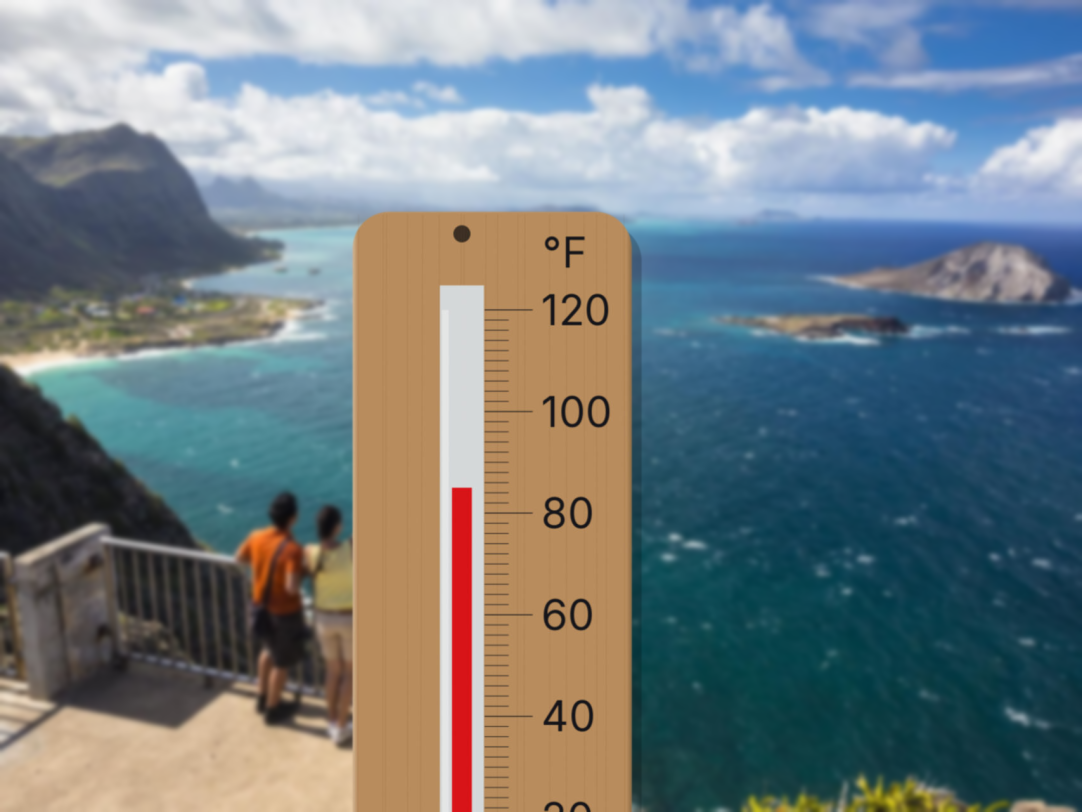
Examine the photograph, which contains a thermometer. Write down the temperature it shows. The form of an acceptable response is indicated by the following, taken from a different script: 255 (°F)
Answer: 85 (°F)
